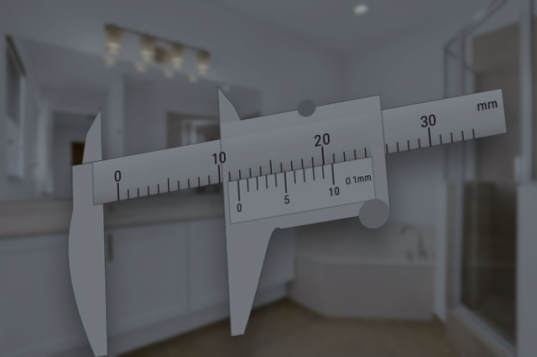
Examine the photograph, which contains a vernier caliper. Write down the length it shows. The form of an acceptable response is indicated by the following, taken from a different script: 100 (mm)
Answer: 11.8 (mm)
